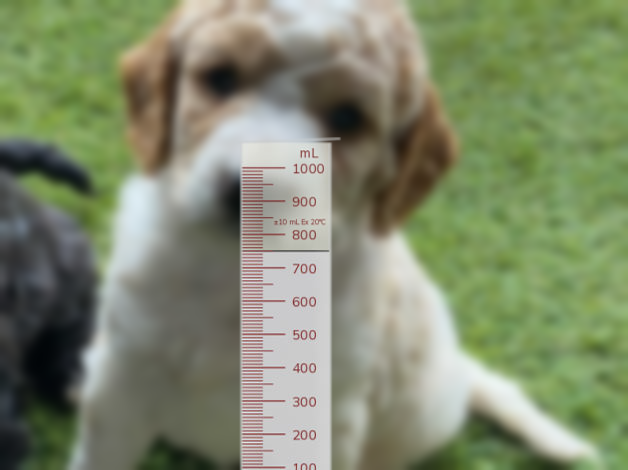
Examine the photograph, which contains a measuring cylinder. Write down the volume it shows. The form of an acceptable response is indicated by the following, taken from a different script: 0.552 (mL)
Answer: 750 (mL)
